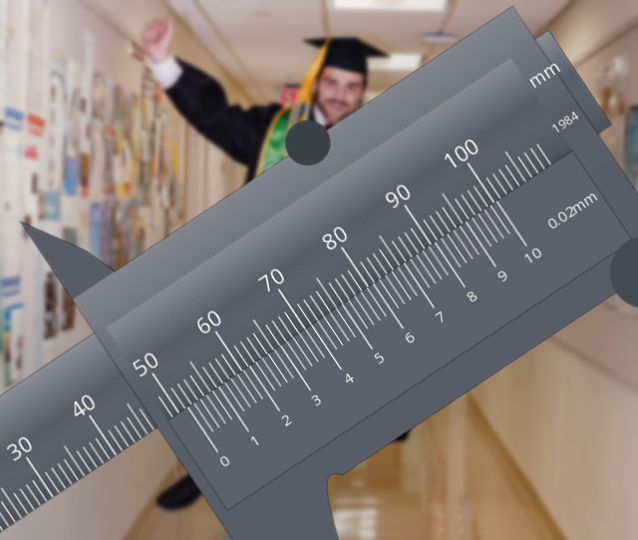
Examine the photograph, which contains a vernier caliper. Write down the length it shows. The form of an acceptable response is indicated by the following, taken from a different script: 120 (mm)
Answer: 51.4 (mm)
